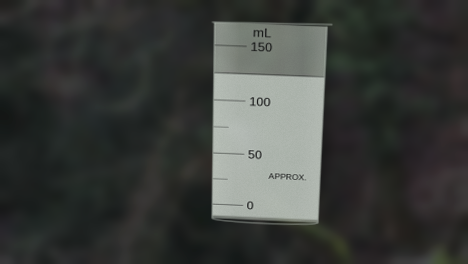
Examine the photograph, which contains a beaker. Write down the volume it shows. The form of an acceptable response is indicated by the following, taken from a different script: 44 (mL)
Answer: 125 (mL)
